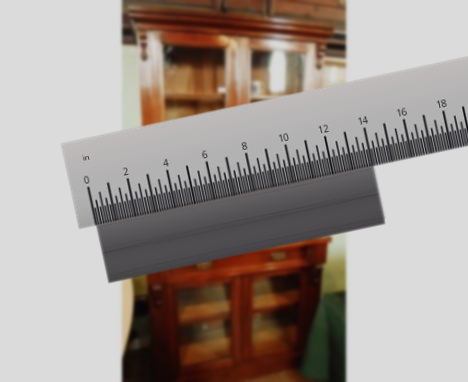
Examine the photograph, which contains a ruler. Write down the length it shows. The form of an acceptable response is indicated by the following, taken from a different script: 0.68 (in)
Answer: 14 (in)
